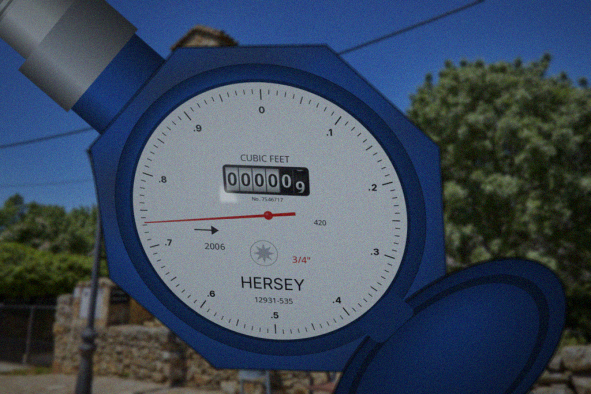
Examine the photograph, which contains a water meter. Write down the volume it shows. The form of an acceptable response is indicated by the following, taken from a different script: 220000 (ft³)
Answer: 8.73 (ft³)
